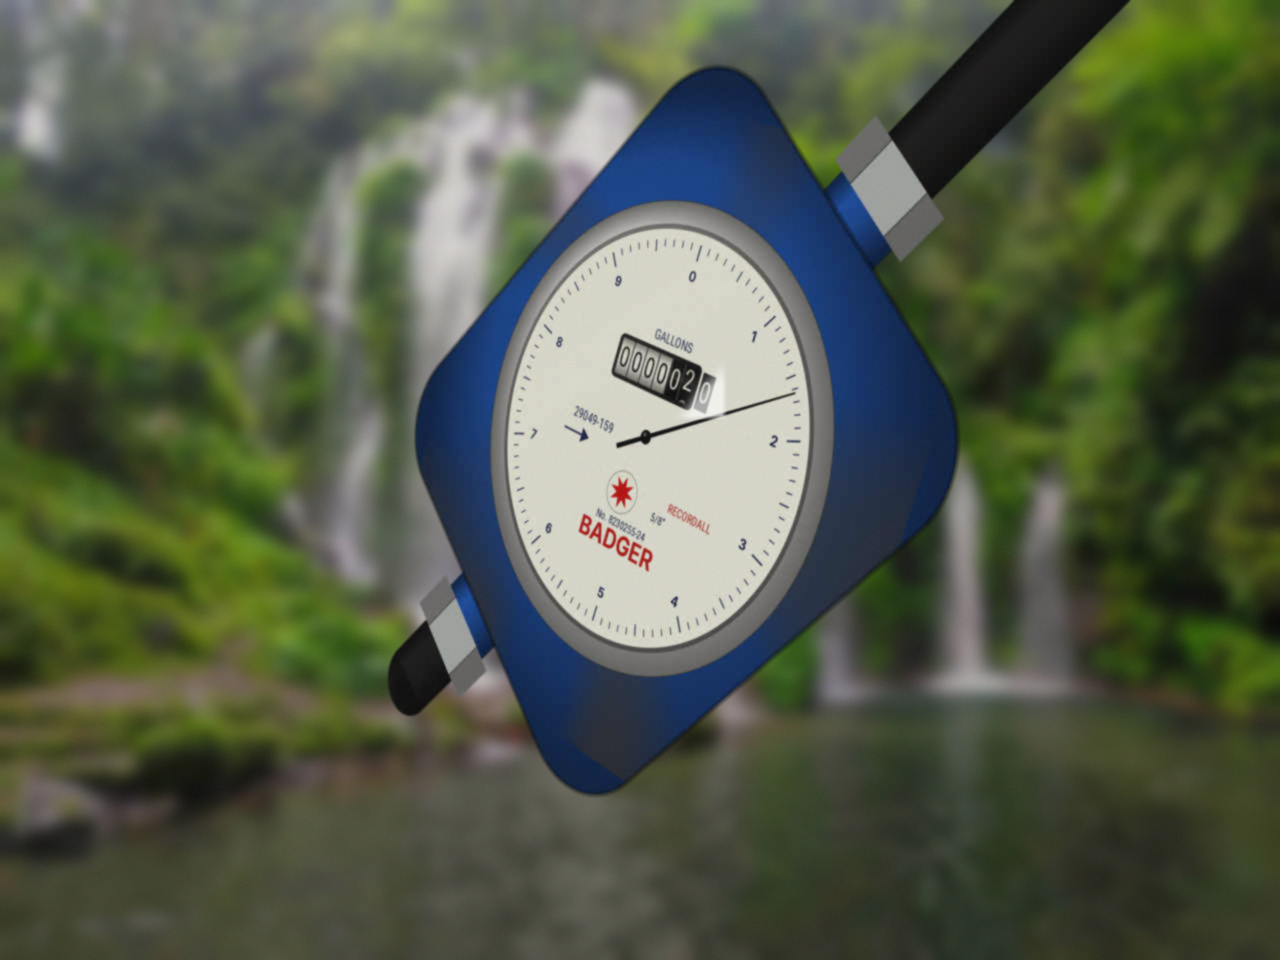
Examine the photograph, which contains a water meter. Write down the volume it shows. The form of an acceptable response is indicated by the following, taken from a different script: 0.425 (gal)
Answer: 21.6 (gal)
